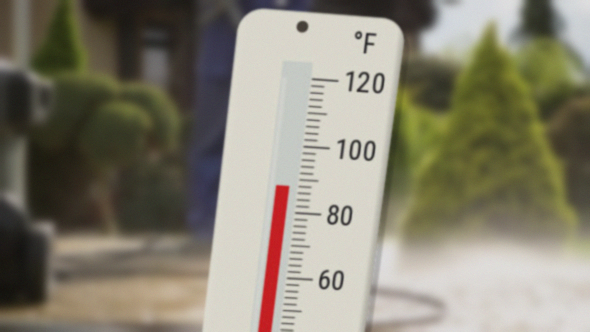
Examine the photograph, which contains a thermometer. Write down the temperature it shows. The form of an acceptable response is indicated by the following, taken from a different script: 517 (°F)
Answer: 88 (°F)
